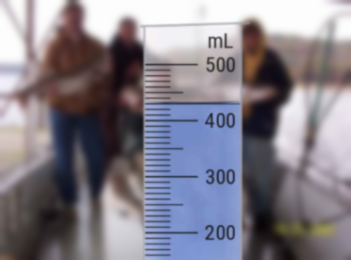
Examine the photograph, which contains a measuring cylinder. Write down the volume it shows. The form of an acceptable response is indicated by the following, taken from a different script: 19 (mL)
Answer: 430 (mL)
